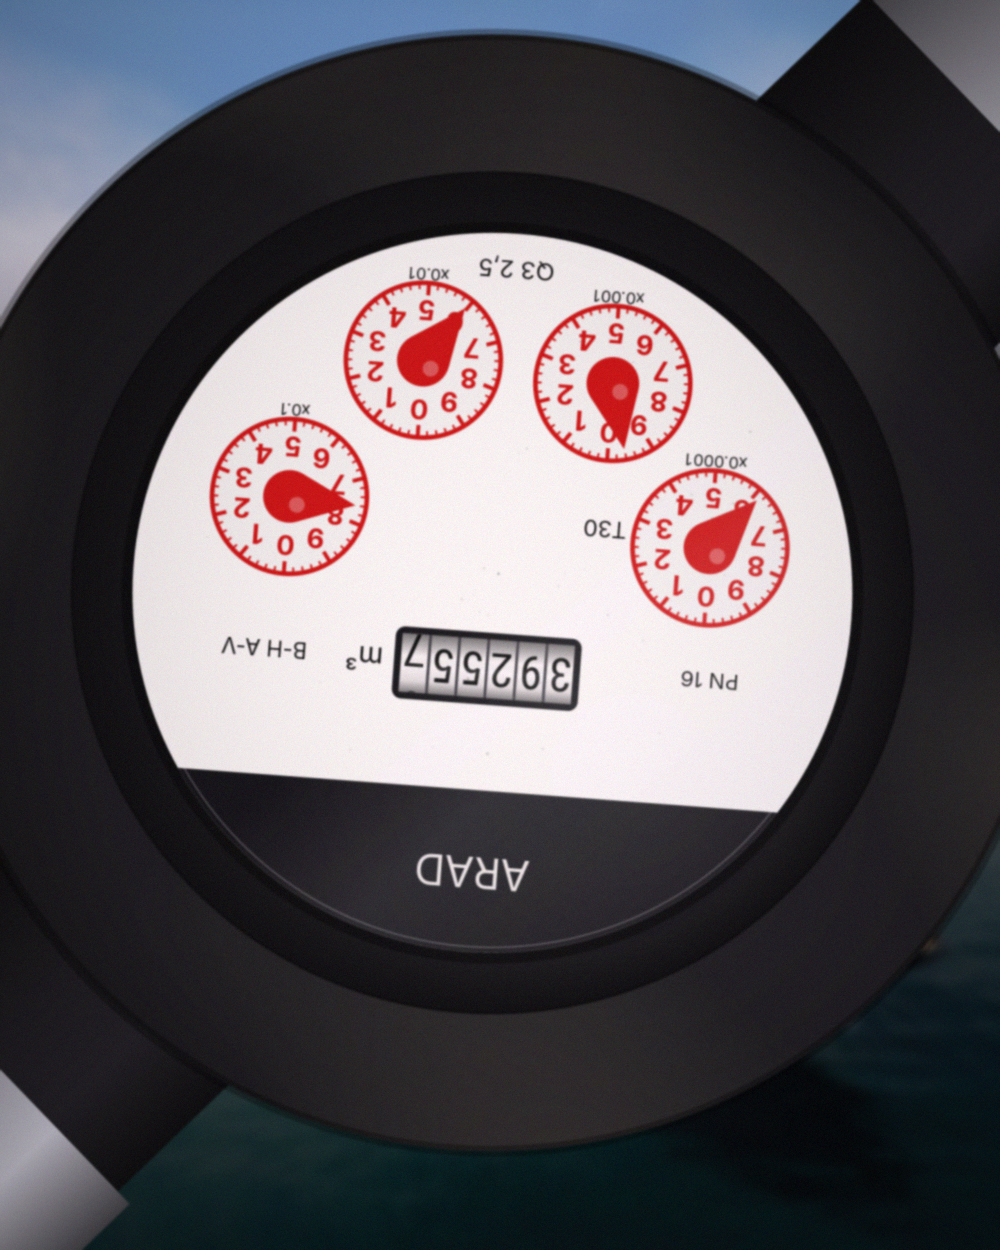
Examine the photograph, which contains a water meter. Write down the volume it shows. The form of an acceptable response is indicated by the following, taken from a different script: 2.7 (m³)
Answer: 392556.7596 (m³)
